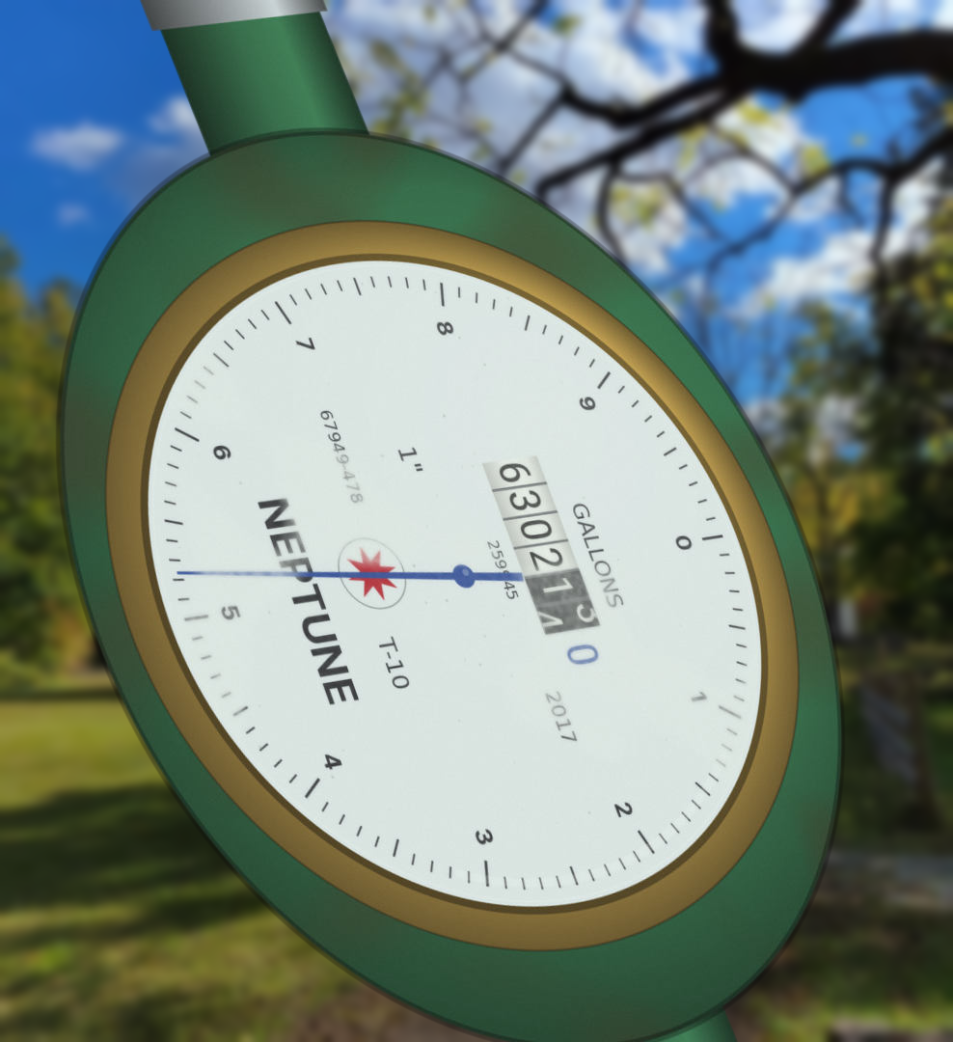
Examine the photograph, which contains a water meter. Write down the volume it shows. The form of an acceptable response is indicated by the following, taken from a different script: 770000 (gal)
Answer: 6302135.2 (gal)
